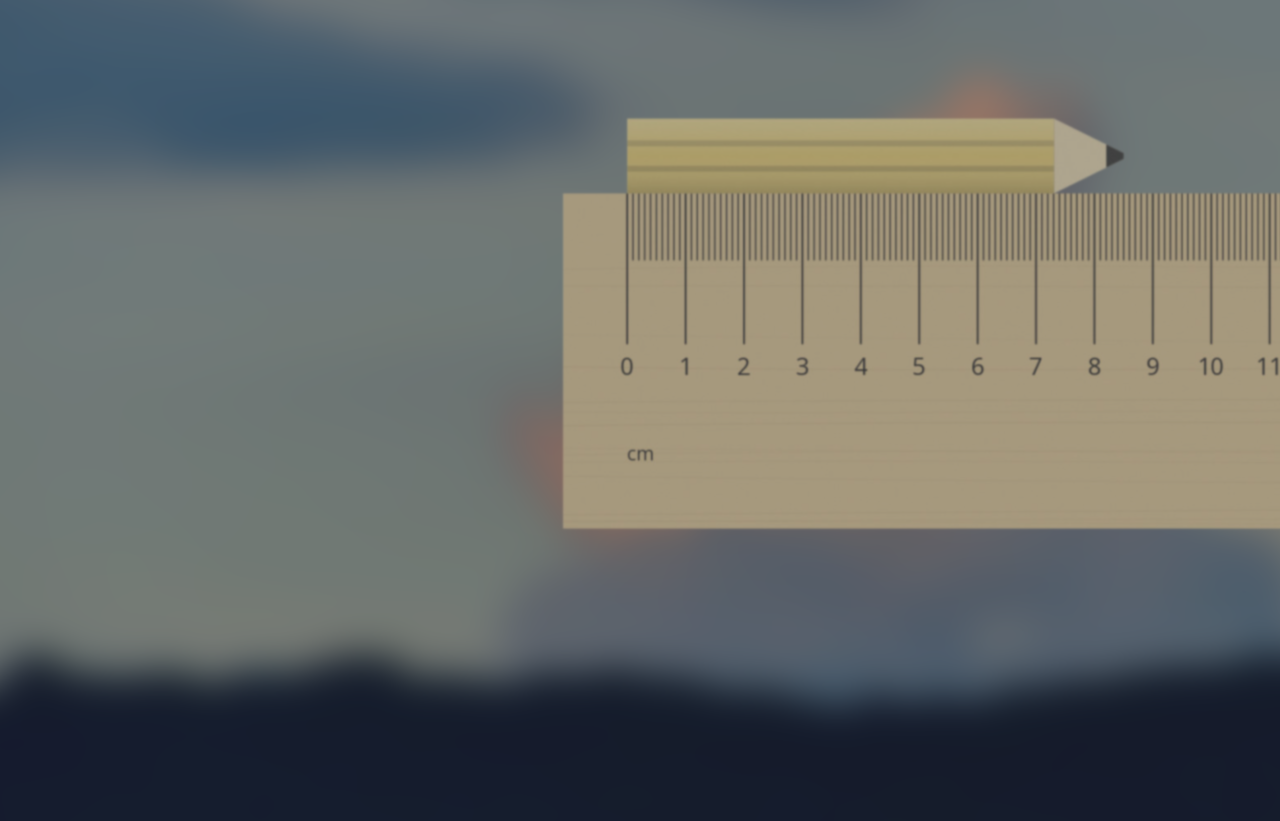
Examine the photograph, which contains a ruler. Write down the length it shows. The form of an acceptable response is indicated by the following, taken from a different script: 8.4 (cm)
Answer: 8.5 (cm)
